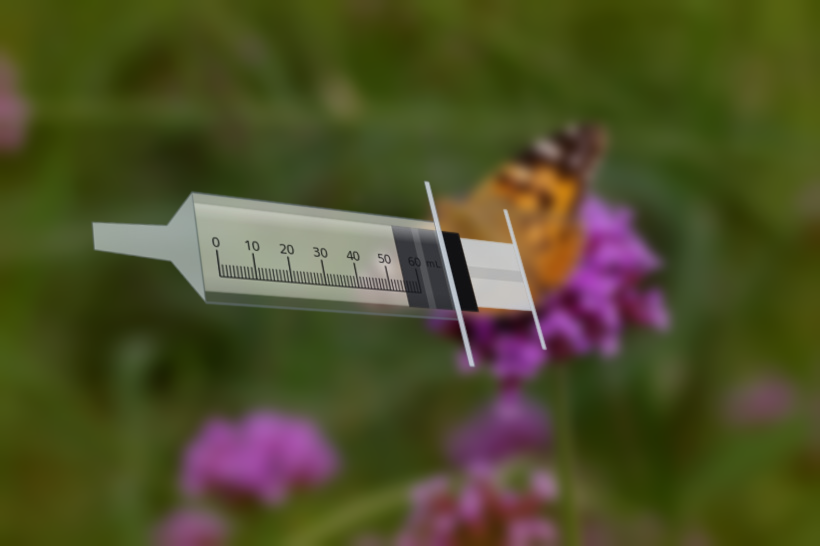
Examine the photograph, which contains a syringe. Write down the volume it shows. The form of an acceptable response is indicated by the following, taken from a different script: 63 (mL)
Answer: 55 (mL)
